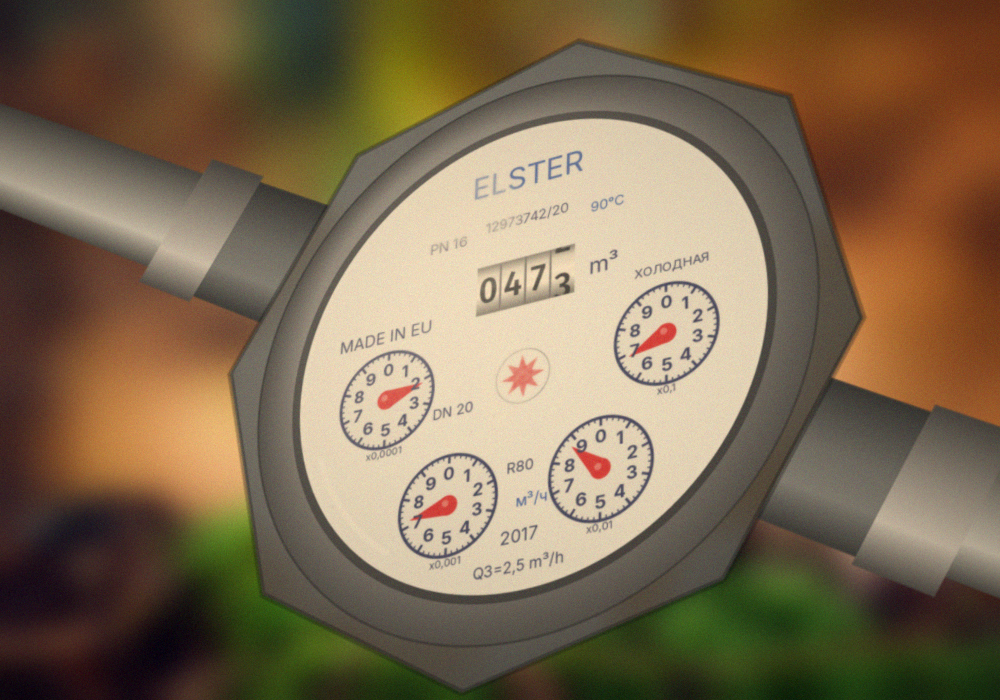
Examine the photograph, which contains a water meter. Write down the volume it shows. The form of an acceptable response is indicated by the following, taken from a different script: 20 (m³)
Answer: 472.6872 (m³)
